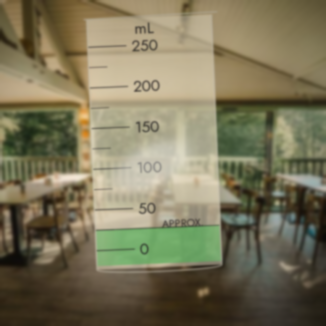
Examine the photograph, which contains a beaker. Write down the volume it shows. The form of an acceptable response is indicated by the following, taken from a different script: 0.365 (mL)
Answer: 25 (mL)
